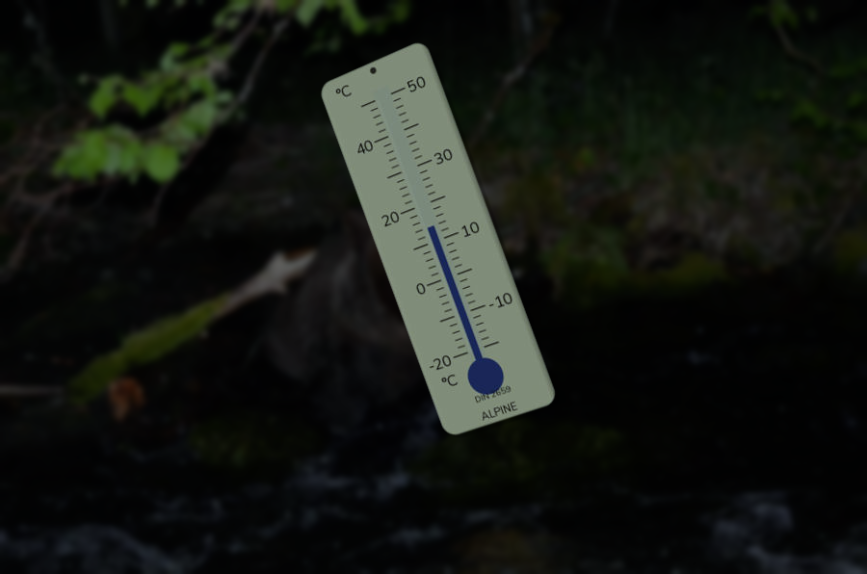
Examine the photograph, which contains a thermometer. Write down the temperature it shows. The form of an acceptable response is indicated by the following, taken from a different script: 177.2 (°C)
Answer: 14 (°C)
